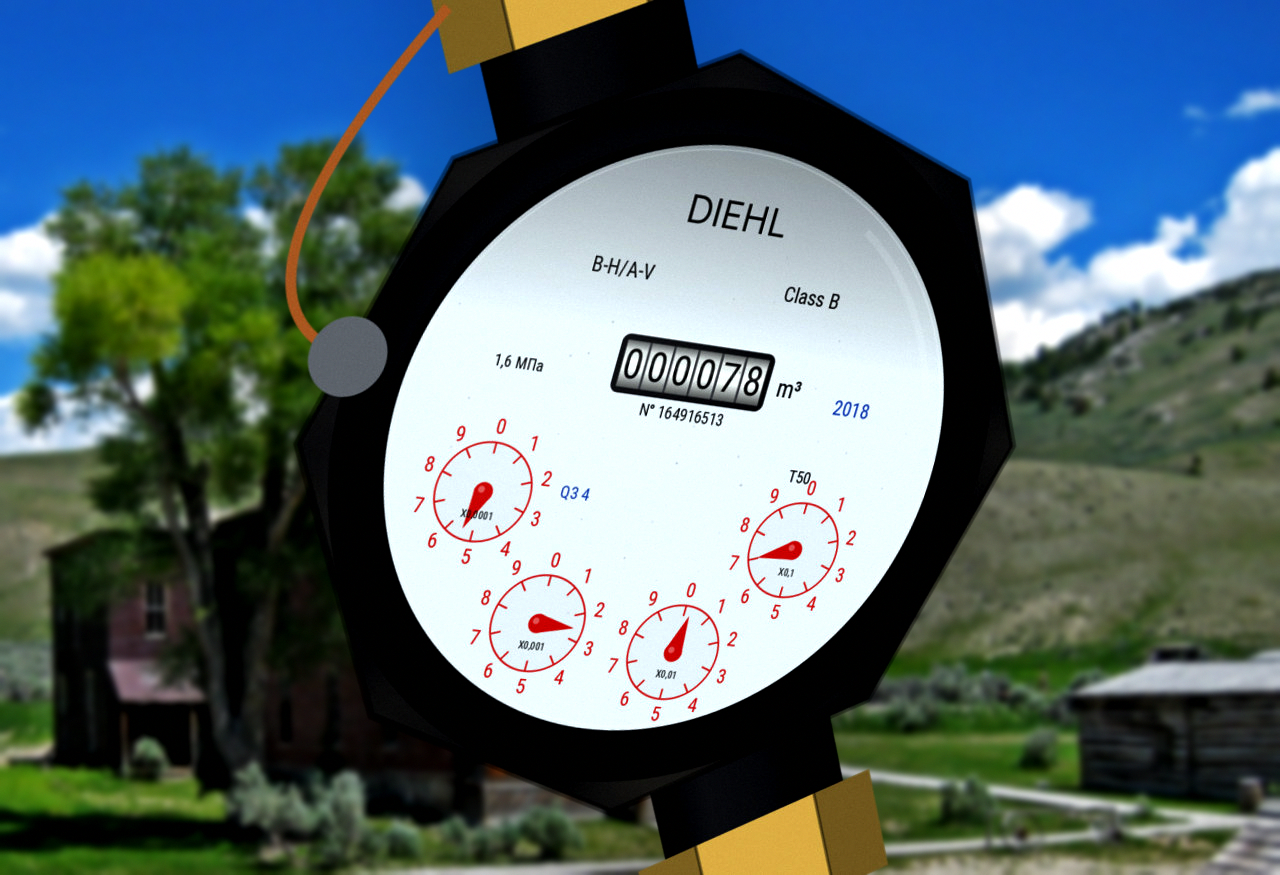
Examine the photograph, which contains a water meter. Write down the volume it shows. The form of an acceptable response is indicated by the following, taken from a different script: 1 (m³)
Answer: 78.7025 (m³)
